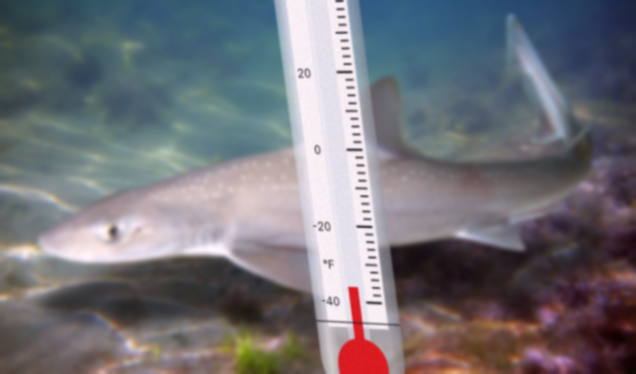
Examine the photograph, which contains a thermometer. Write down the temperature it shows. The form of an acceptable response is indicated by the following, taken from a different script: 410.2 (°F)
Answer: -36 (°F)
